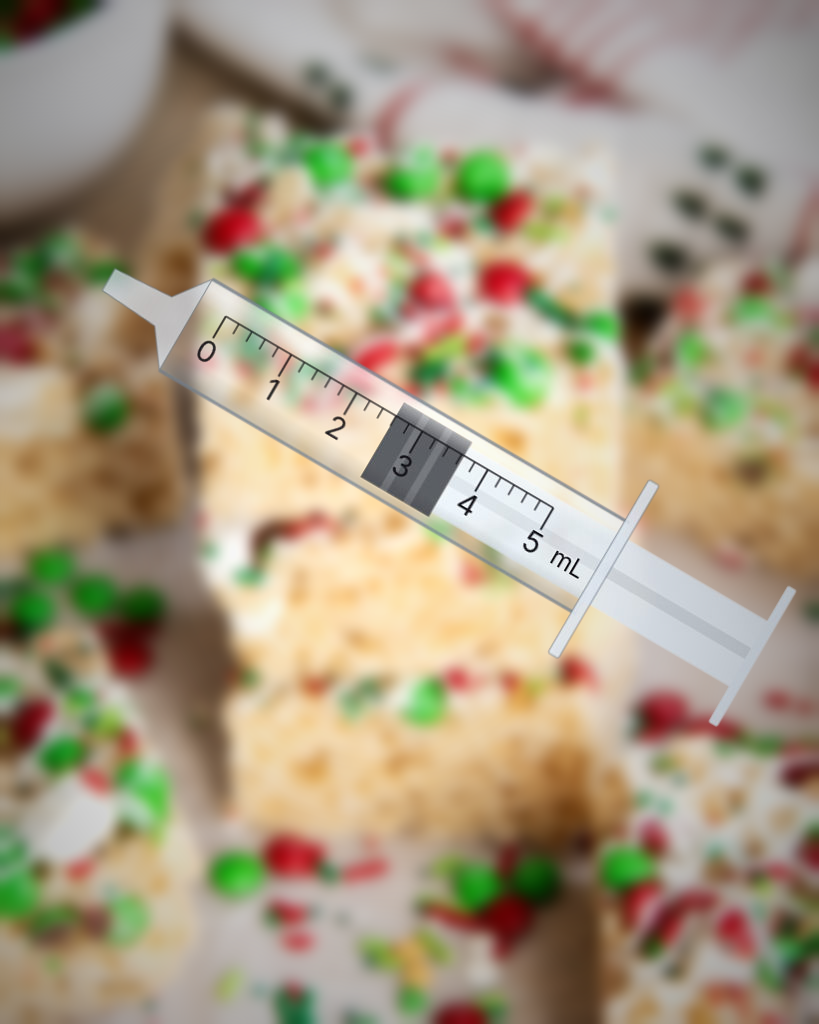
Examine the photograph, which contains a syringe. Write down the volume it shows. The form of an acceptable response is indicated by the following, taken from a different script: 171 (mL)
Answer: 2.6 (mL)
